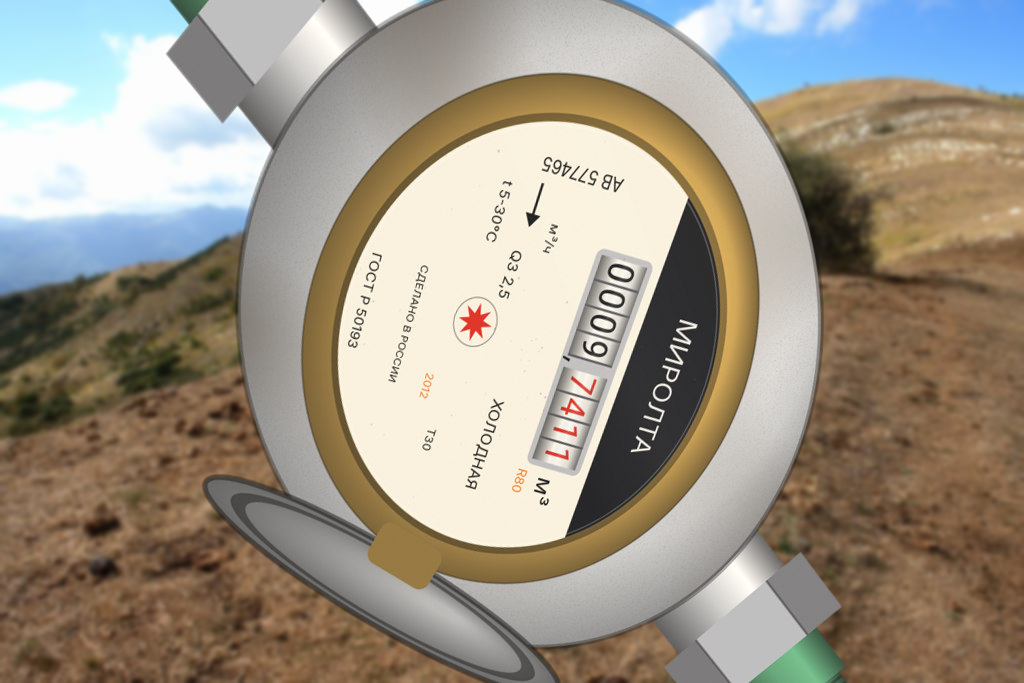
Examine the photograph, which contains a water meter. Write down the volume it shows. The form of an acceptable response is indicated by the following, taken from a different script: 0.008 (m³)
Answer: 9.7411 (m³)
